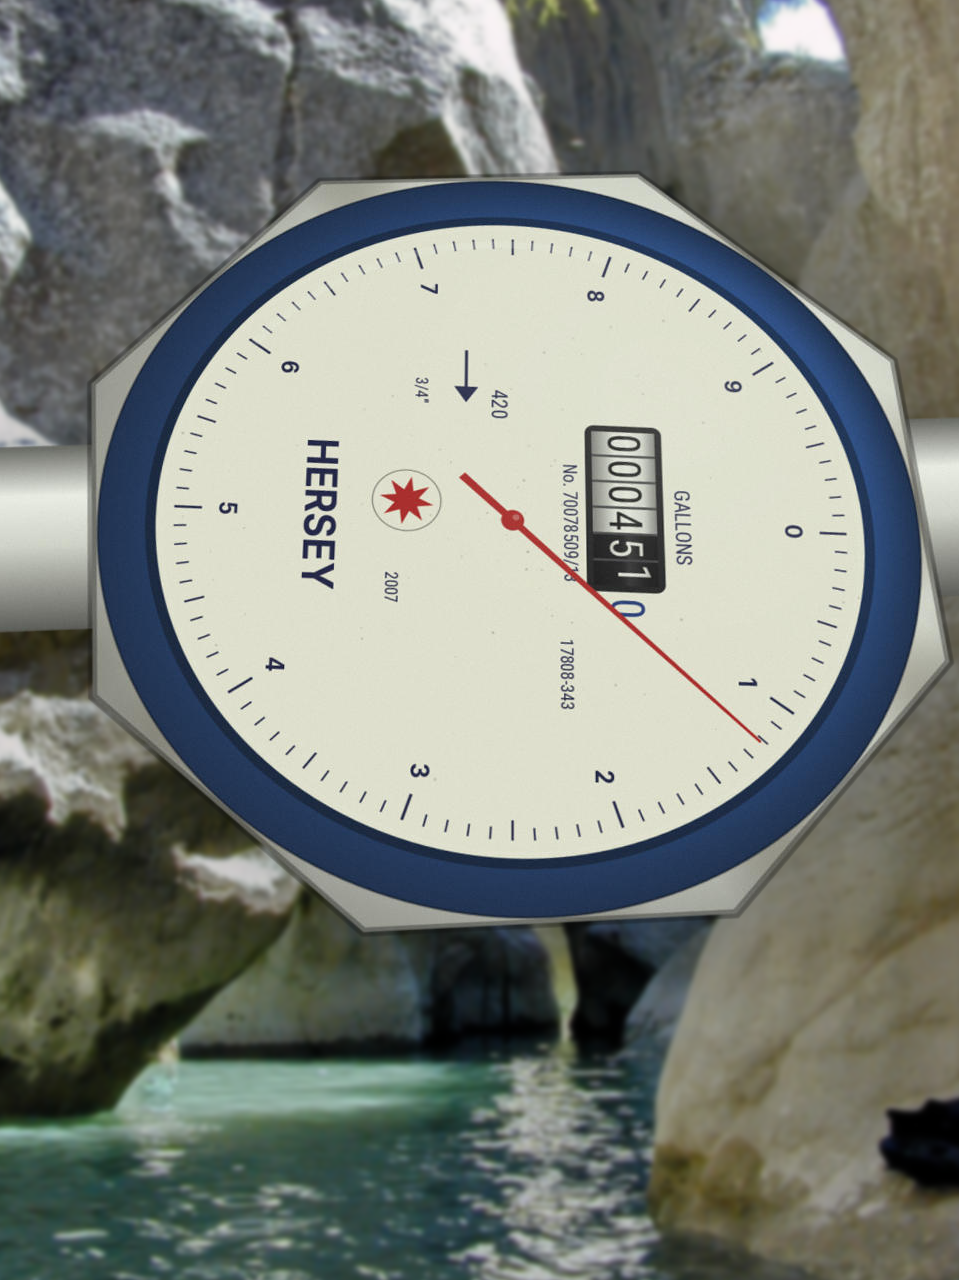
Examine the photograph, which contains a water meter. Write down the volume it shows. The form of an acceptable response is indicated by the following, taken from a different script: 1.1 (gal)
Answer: 4511.2 (gal)
